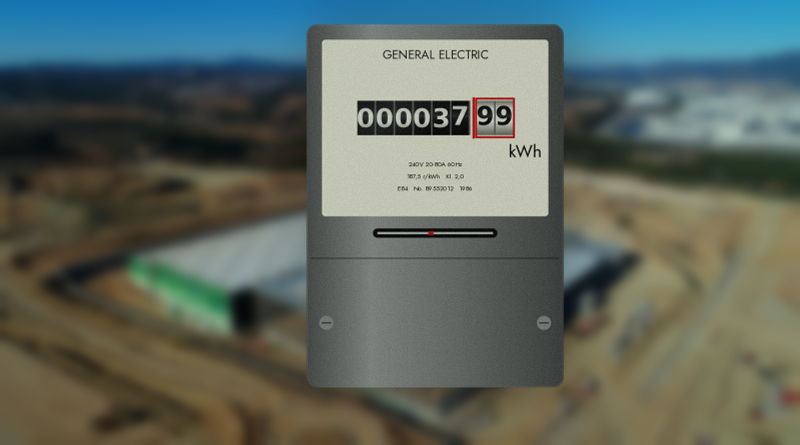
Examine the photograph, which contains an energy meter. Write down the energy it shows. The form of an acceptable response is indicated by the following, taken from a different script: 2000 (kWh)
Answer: 37.99 (kWh)
